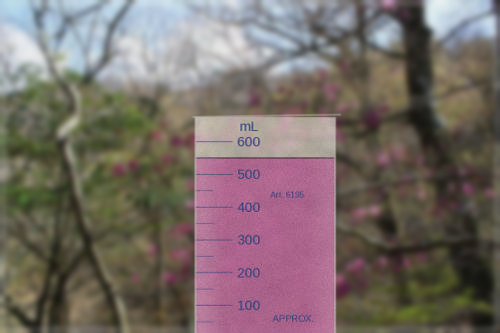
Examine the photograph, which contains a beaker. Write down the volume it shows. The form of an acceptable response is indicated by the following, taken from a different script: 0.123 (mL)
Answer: 550 (mL)
